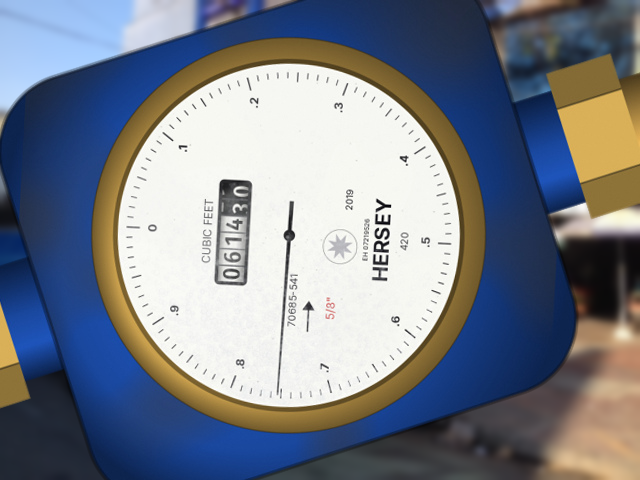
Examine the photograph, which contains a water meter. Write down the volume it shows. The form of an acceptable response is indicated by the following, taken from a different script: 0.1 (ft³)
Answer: 61429.75 (ft³)
